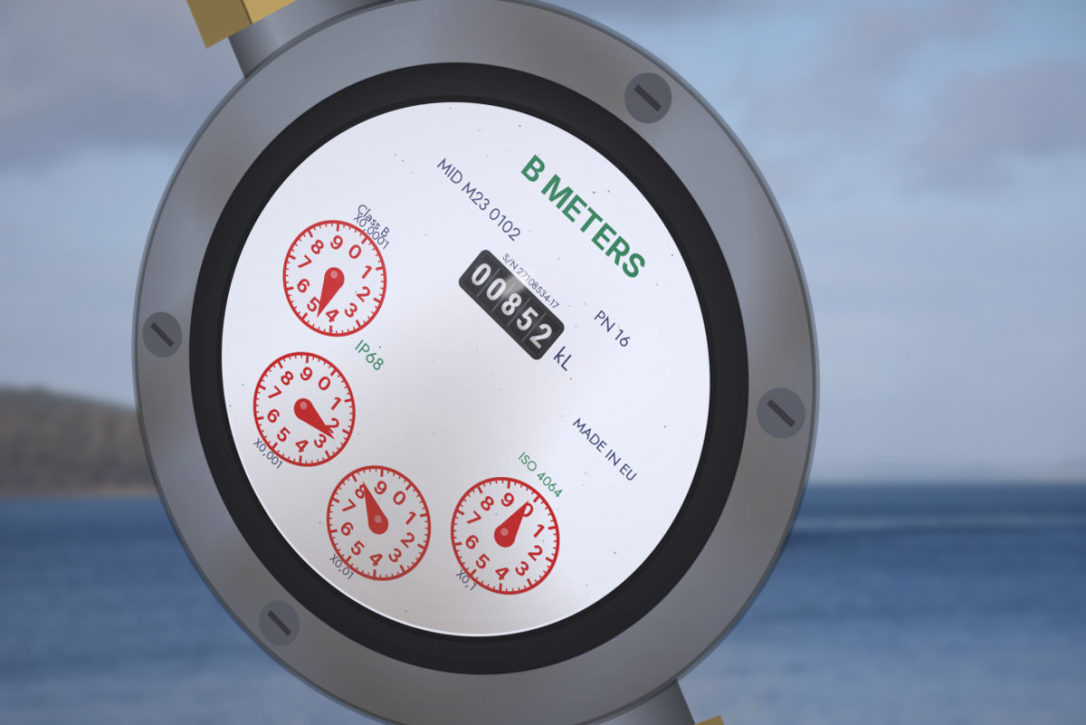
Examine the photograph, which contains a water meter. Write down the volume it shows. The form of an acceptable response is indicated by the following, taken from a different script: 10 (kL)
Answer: 851.9824 (kL)
